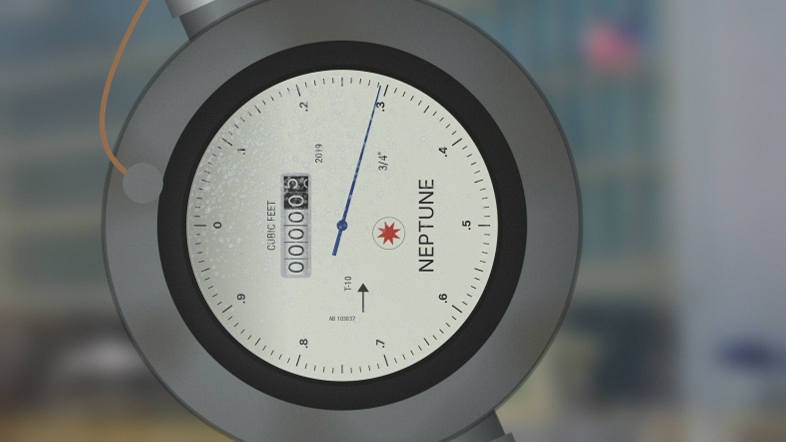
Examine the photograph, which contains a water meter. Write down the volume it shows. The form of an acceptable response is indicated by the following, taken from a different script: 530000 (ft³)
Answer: 5.29 (ft³)
